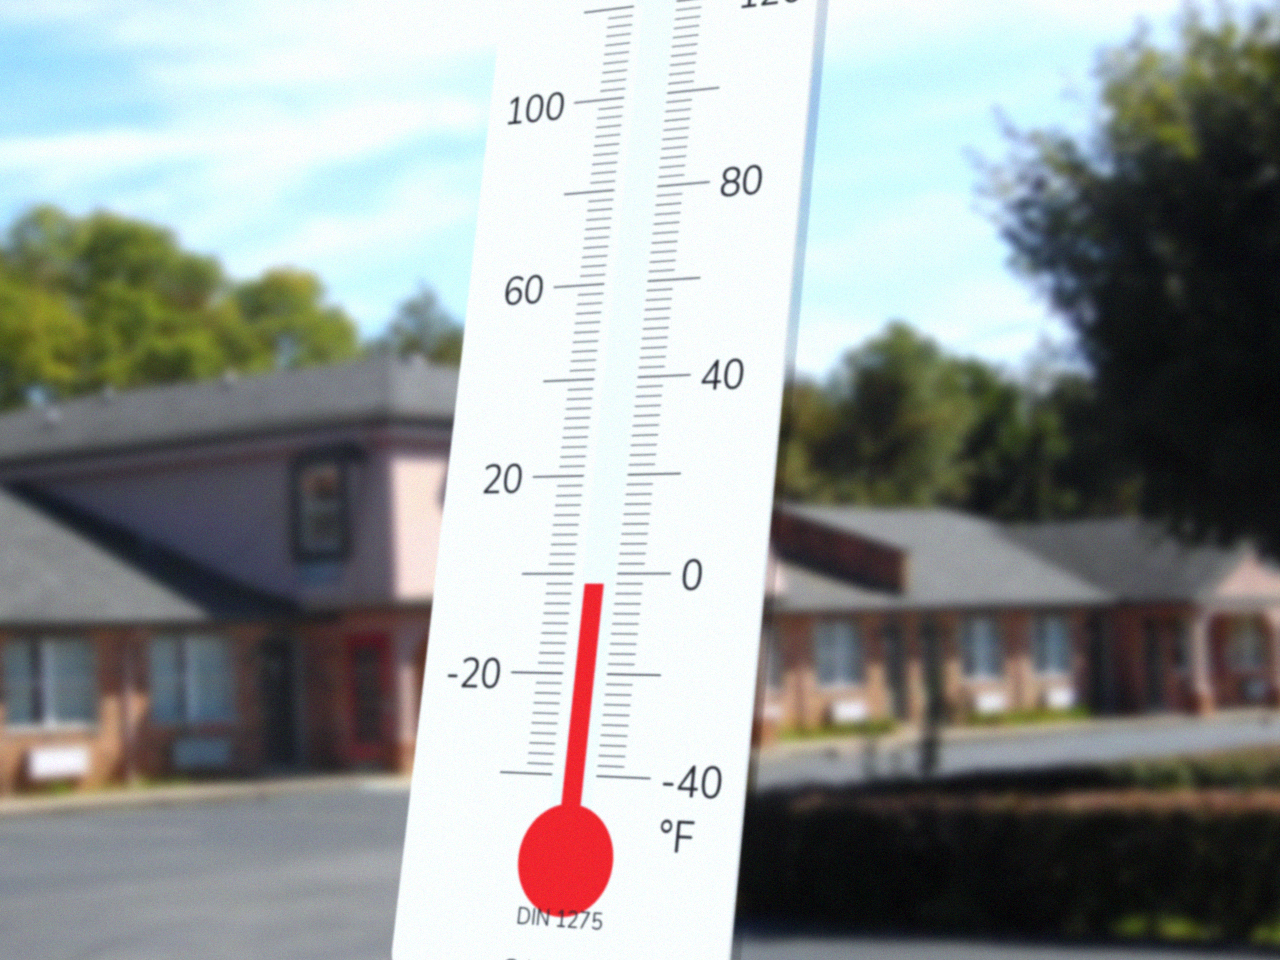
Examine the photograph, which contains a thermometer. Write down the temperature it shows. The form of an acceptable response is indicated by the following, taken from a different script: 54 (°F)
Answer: -2 (°F)
